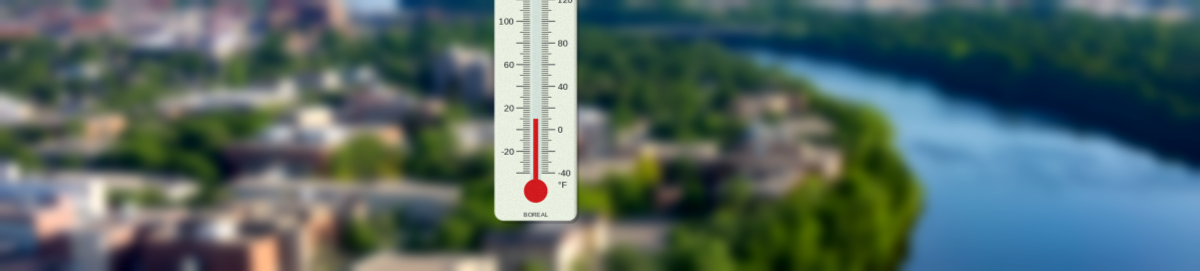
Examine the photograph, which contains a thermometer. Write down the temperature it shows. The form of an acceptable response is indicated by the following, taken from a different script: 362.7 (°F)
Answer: 10 (°F)
